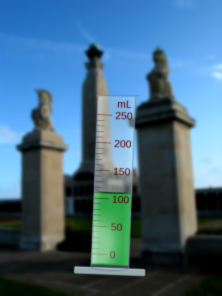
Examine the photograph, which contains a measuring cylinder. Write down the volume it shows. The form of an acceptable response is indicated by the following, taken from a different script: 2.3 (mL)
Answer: 110 (mL)
